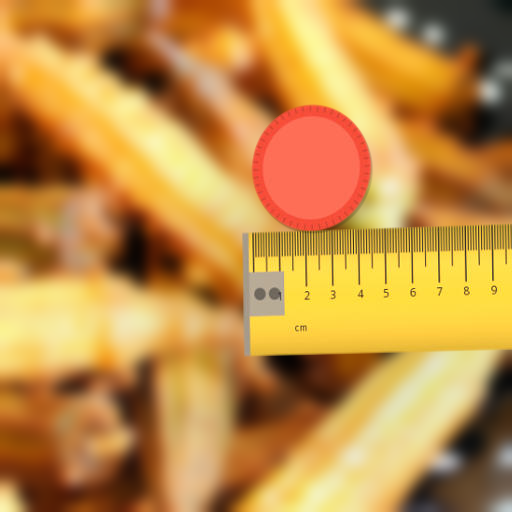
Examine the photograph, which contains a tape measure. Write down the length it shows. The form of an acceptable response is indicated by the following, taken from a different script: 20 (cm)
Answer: 4.5 (cm)
